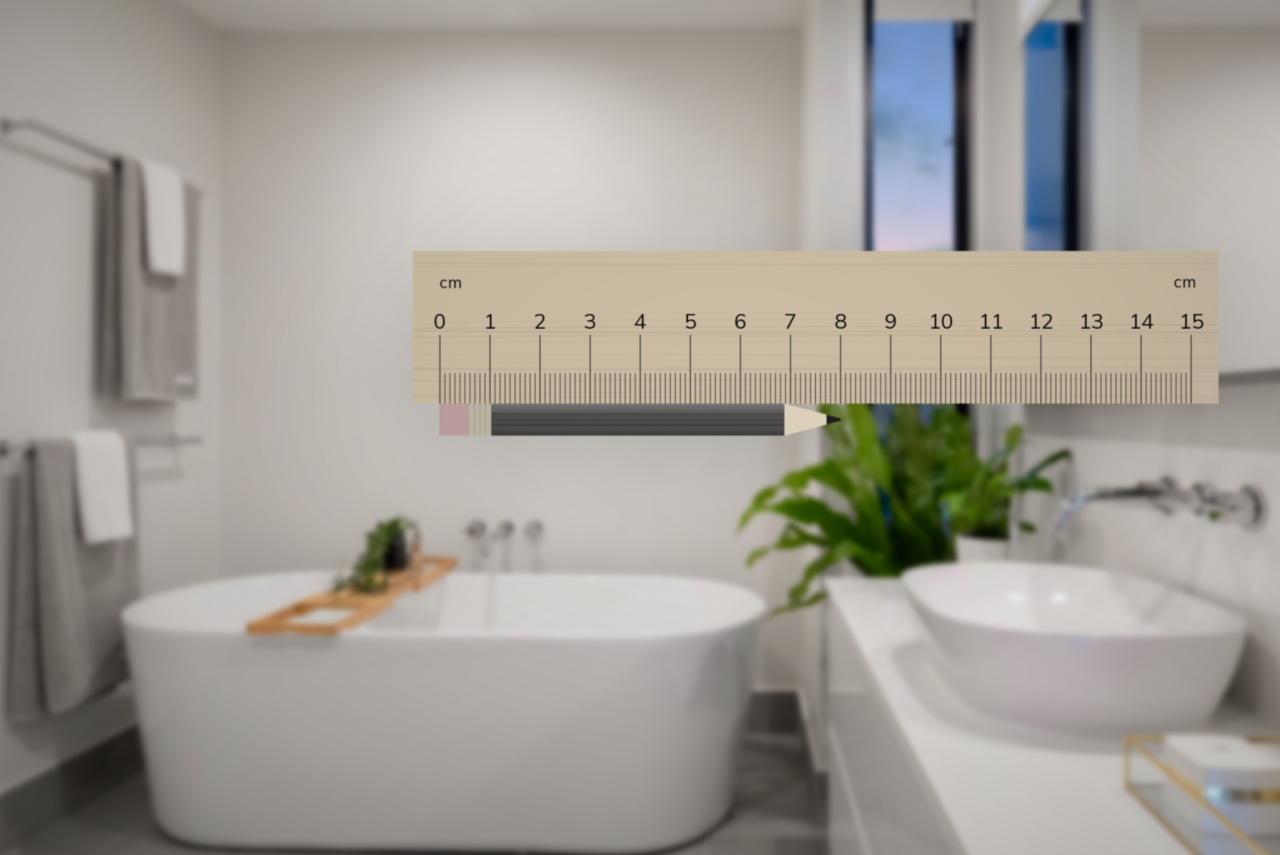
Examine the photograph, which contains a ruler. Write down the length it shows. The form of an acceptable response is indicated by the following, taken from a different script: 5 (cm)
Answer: 8 (cm)
